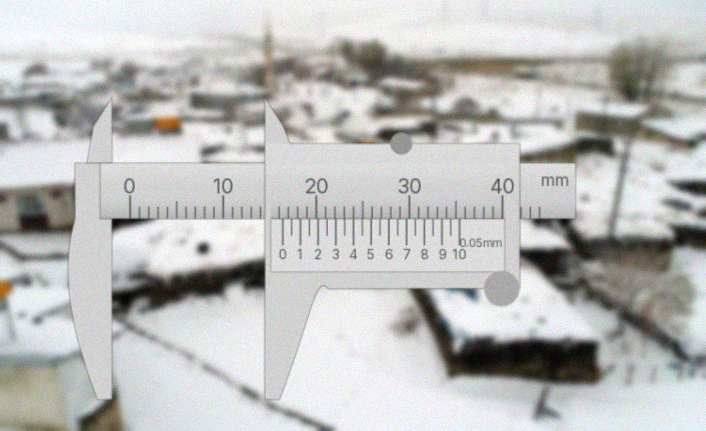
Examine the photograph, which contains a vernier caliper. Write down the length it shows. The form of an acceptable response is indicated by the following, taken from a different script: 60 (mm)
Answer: 16.4 (mm)
